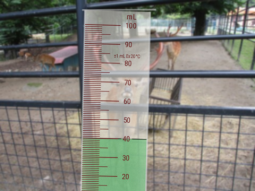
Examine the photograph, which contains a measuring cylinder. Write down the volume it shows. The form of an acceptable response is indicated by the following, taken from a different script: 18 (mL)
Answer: 40 (mL)
